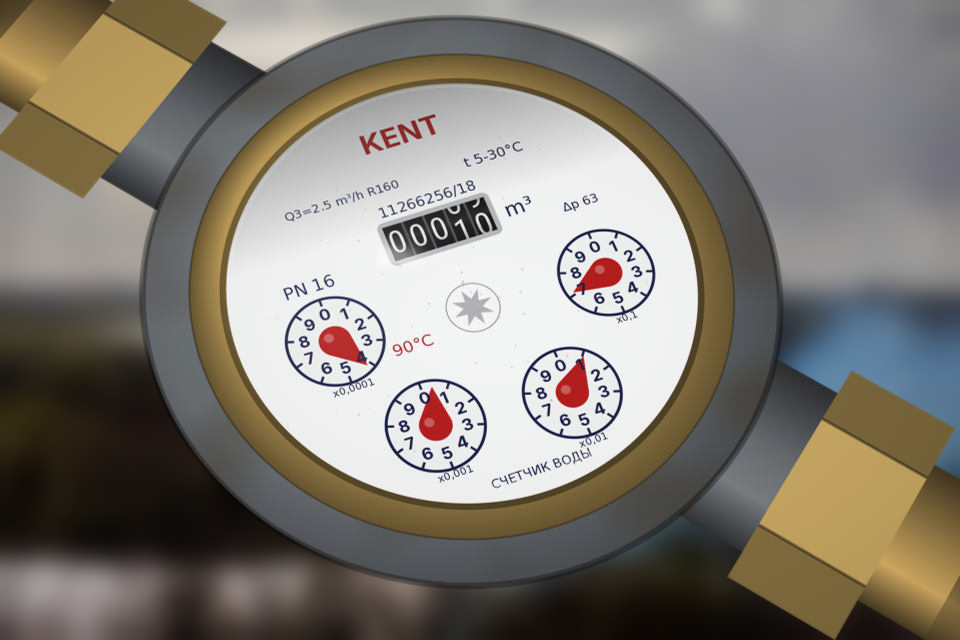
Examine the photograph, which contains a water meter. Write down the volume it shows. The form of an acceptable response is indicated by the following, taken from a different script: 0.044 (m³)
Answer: 9.7104 (m³)
